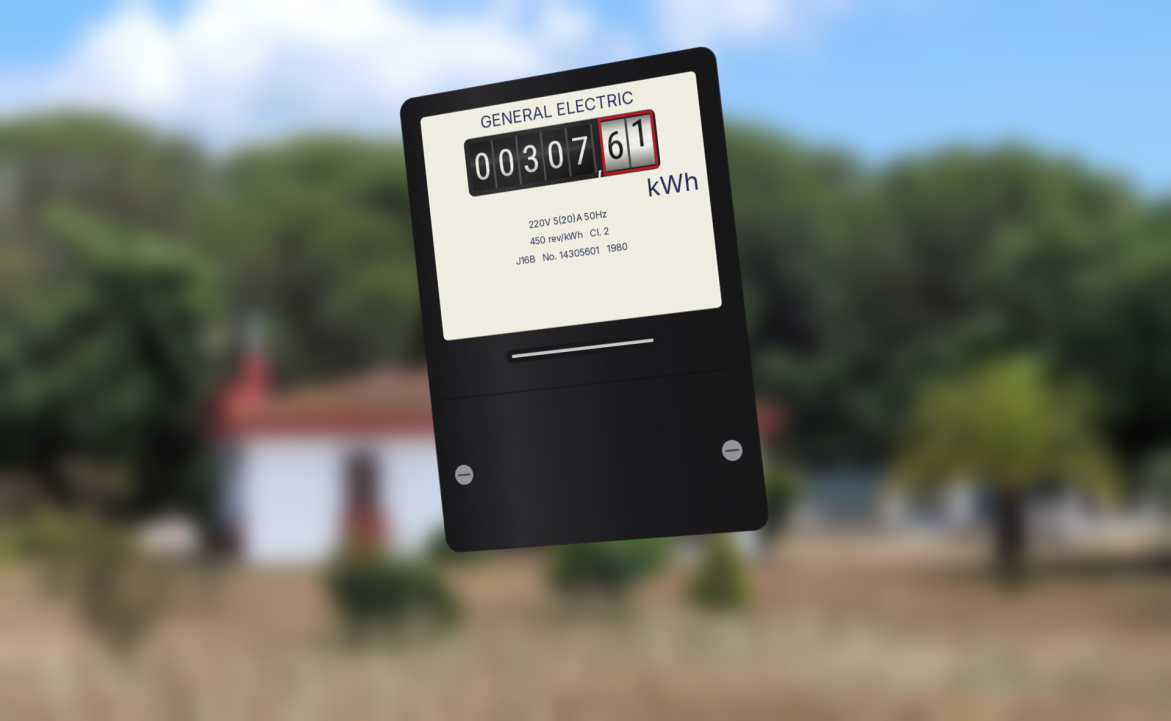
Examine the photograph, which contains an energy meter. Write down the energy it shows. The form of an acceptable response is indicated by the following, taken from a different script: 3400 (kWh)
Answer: 307.61 (kWh)
